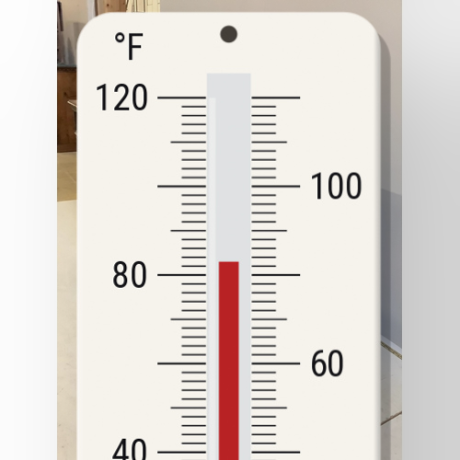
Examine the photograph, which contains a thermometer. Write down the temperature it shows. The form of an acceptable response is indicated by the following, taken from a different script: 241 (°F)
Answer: 83 (°F)
